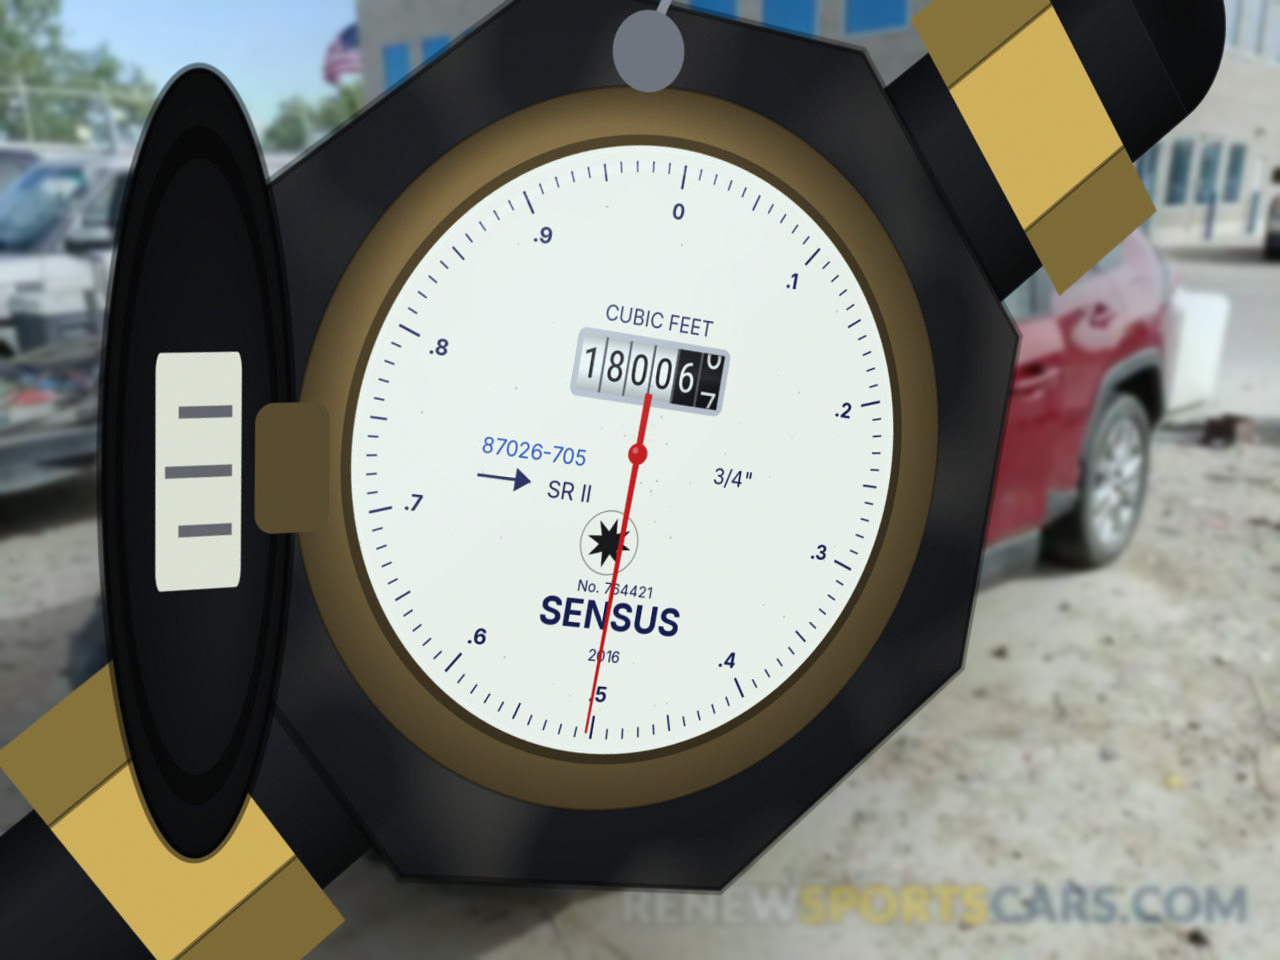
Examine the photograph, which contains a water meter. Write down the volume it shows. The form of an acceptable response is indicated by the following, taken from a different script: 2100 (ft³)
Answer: 180066.50 (ft³)
